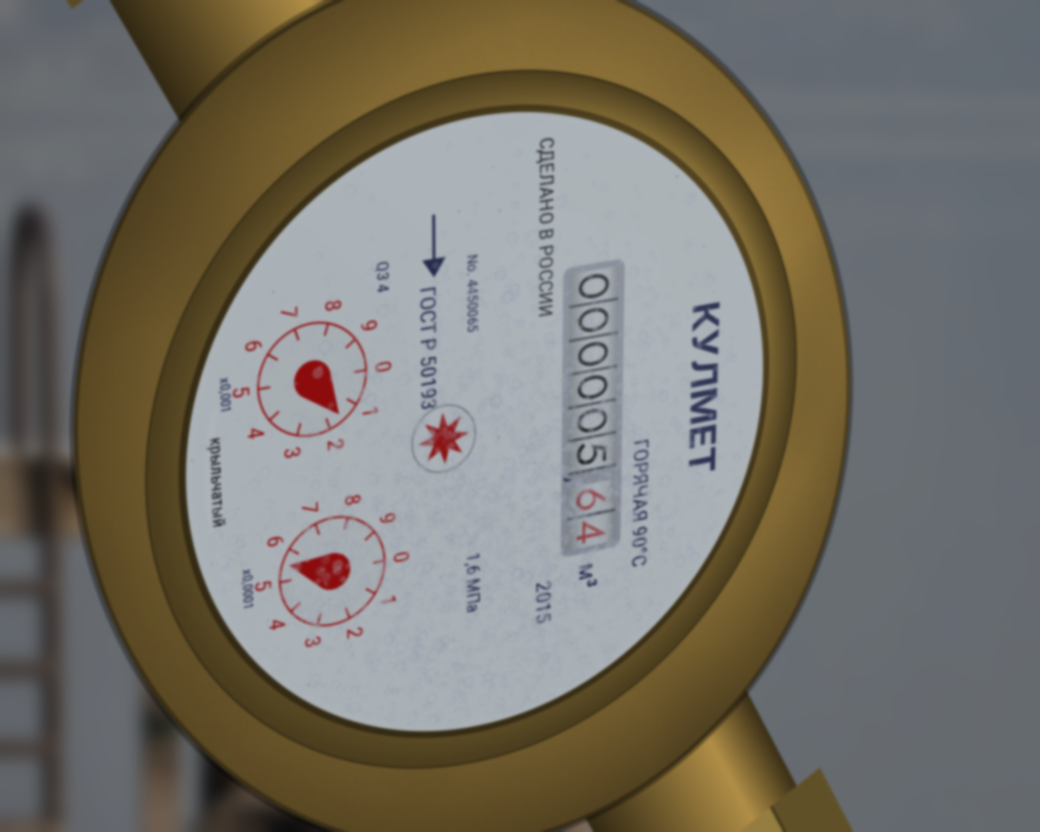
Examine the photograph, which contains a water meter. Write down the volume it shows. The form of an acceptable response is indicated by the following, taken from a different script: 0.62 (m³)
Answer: 5.6415 (m³)
